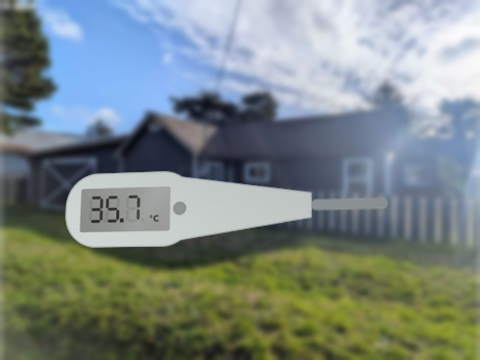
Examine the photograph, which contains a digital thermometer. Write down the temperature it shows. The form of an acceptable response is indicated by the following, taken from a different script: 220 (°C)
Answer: 35.7 (°C)
